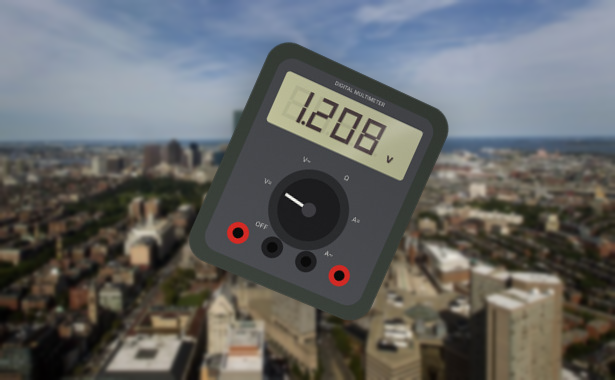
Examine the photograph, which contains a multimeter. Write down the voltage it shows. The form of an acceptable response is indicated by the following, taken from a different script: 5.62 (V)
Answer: 1.208 (V)
